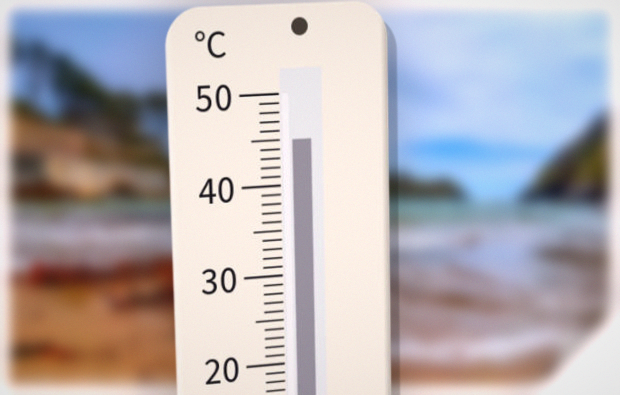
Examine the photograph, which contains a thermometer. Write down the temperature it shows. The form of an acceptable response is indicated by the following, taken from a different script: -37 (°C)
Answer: 45 (°C)
